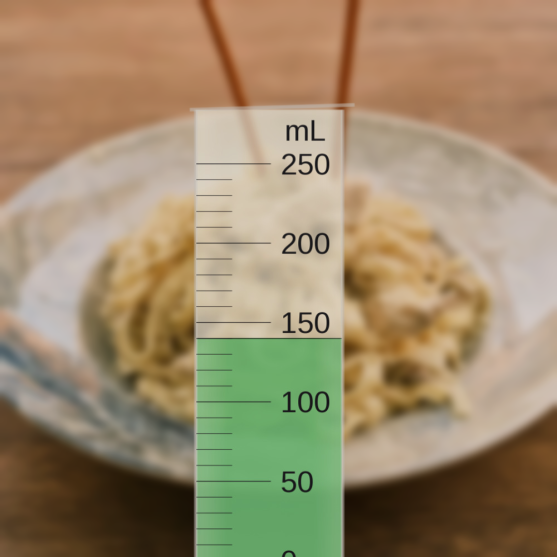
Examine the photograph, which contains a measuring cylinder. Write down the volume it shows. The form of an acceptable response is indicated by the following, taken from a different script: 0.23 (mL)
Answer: 140 (mL)
